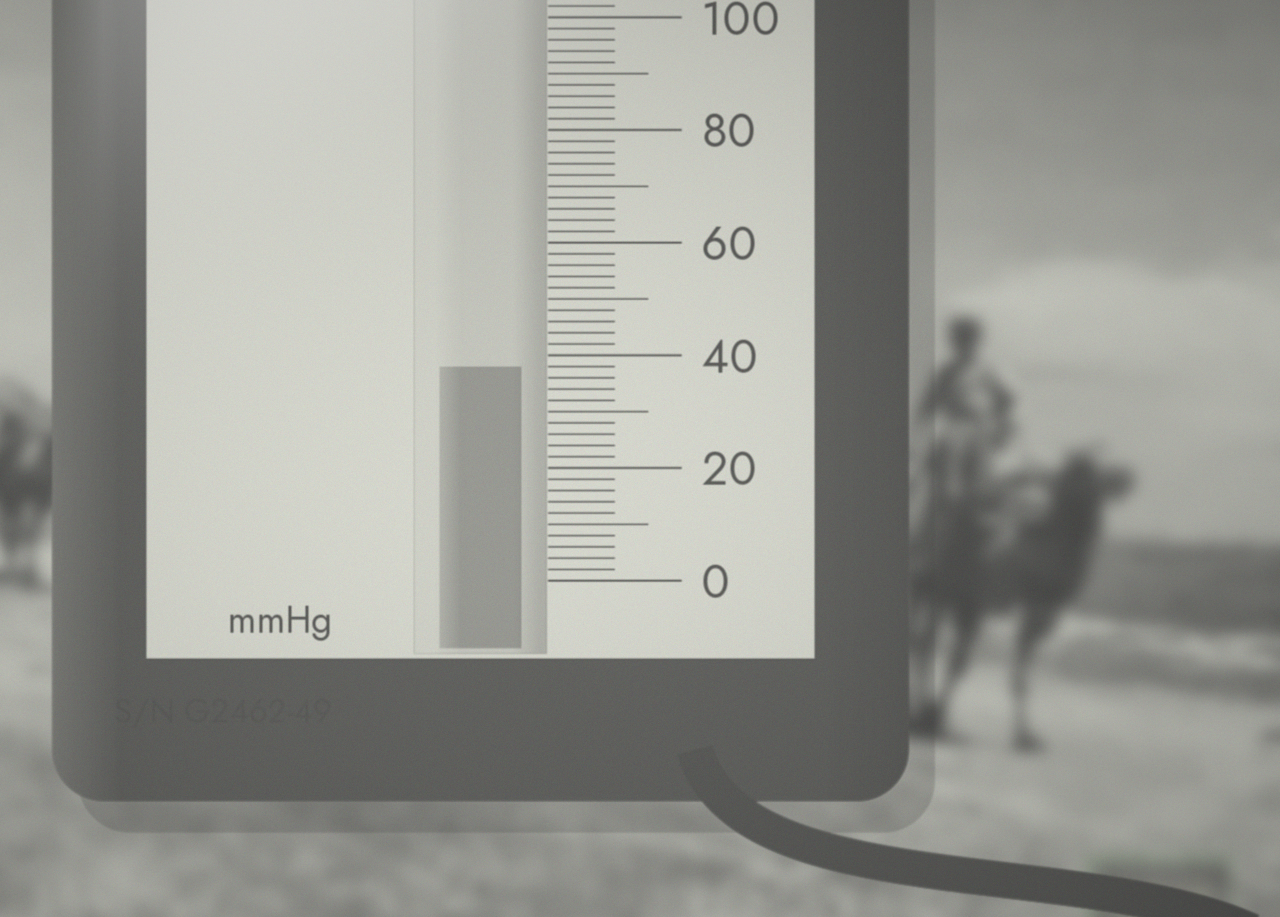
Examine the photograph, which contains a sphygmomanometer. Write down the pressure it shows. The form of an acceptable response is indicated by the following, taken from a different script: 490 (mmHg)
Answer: 38 (mmHg)
